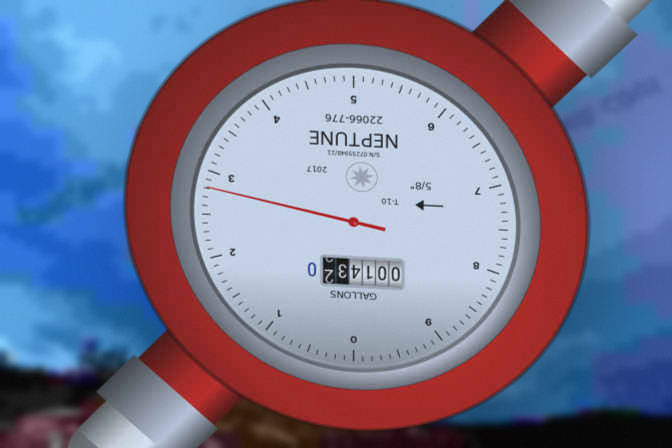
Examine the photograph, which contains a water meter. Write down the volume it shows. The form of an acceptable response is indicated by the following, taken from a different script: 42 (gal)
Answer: 14322.8 (gal)
